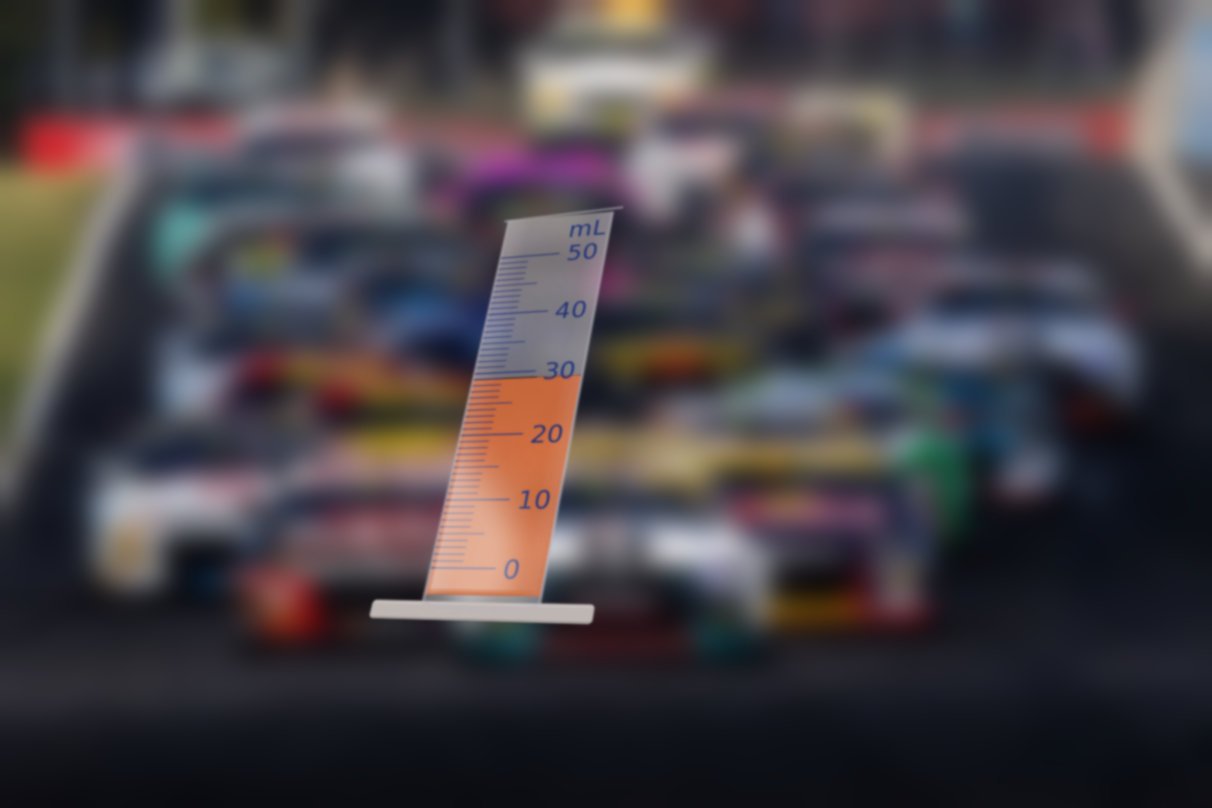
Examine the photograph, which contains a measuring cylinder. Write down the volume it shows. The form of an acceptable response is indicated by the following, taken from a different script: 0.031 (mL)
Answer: 29 (mL)
